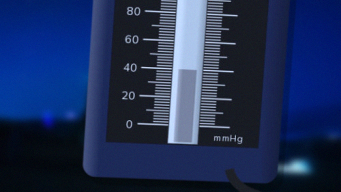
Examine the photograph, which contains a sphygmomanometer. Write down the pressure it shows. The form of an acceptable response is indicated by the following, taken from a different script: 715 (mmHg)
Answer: 40 (mmHg)
